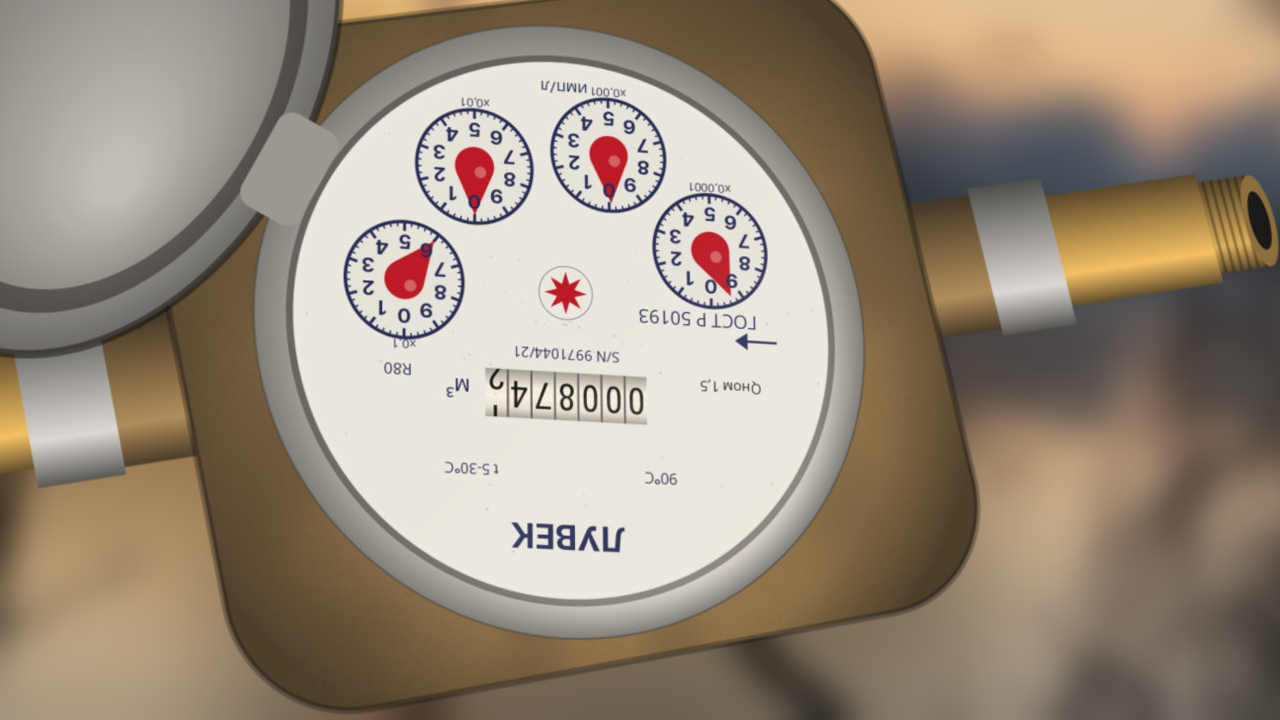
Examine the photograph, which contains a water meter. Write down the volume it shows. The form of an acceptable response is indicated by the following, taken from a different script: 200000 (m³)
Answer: 8741.5999 (m³)
